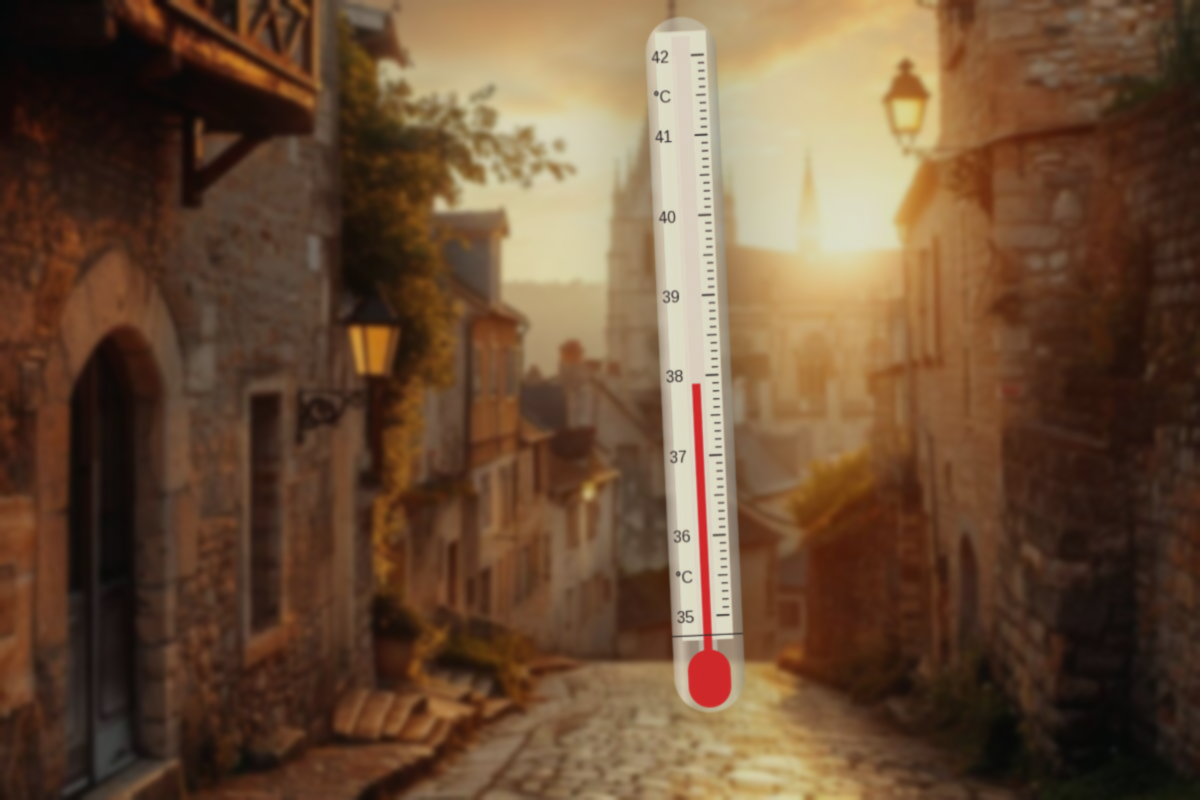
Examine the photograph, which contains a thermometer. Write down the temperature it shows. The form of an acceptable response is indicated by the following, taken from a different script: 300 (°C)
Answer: 37.9 (°C)
